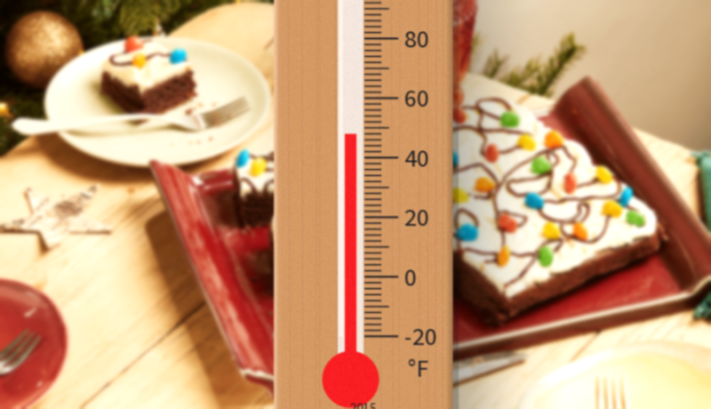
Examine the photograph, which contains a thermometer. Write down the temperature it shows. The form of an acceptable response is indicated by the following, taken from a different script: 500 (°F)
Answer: 48 (°F)
